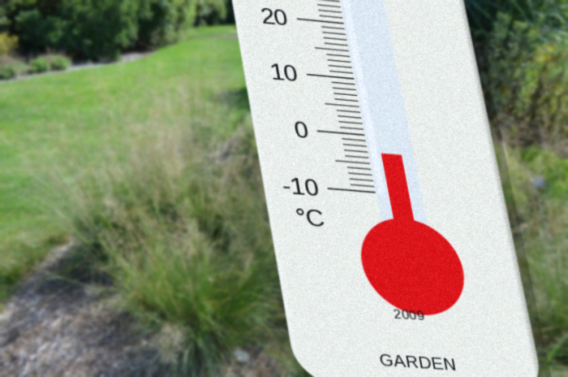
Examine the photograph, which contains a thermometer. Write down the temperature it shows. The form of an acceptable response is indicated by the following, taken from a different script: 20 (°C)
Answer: -3 (°C)
